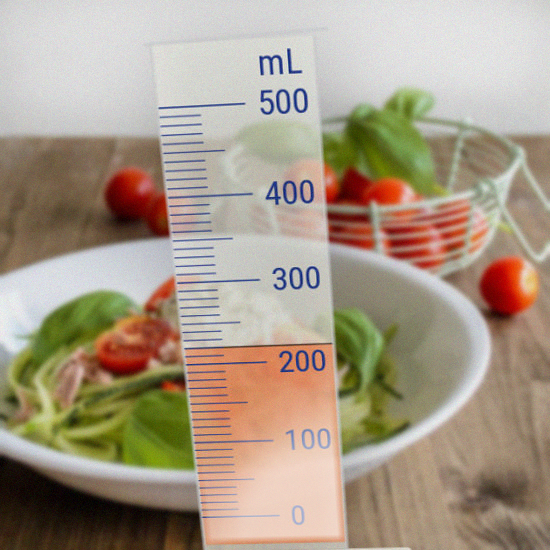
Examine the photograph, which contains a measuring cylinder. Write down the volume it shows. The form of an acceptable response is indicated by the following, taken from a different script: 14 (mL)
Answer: 220 (mL)
